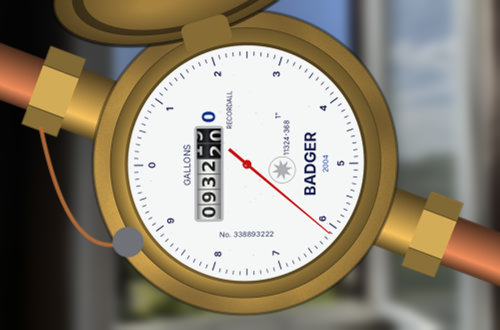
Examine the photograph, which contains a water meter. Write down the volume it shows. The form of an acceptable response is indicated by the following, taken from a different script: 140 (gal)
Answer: 932196.1 (gal)
